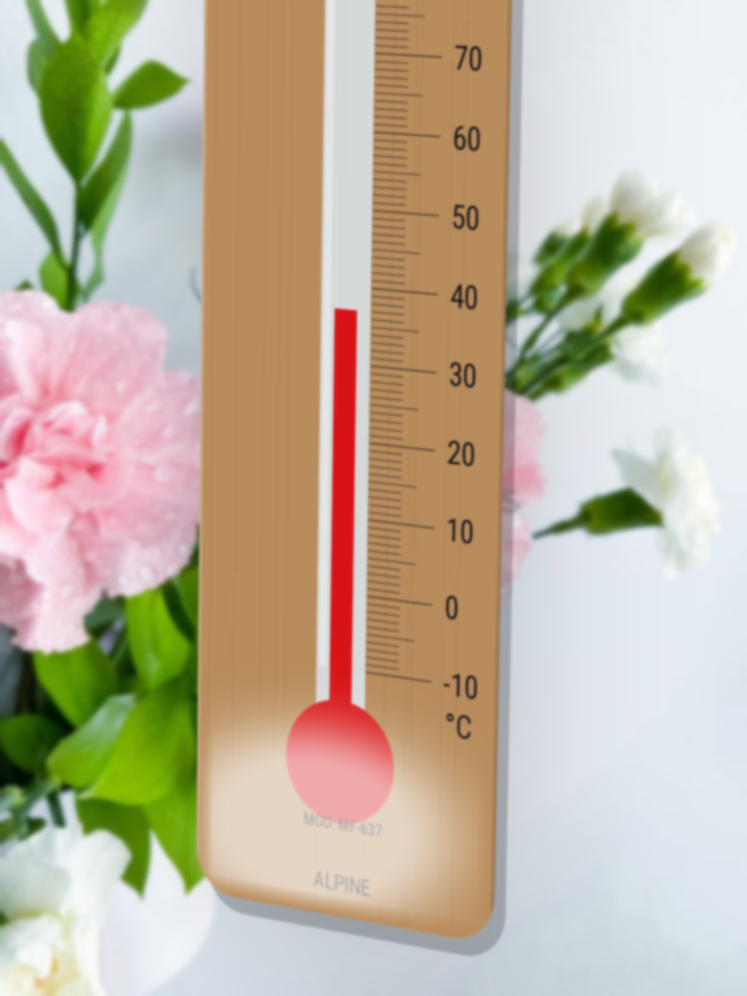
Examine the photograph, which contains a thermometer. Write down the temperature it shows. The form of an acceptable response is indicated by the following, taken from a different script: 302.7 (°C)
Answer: 37 (°C)
